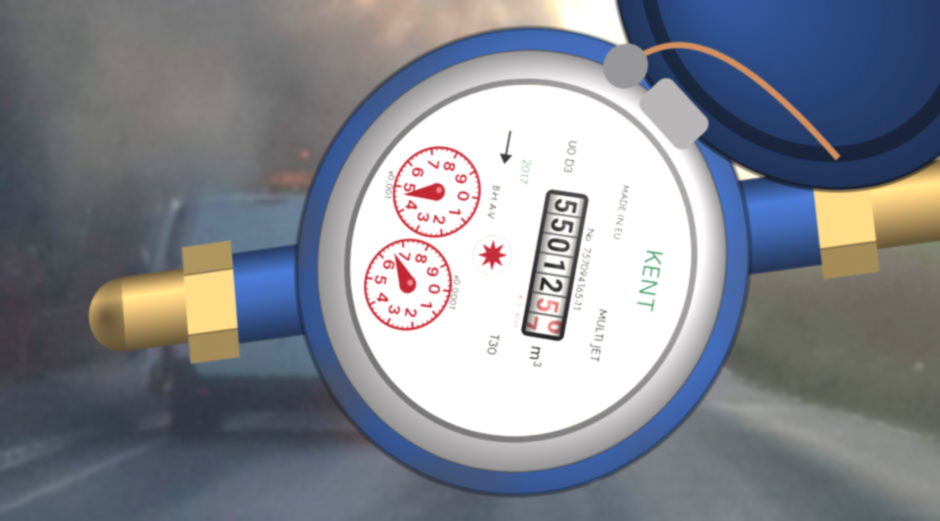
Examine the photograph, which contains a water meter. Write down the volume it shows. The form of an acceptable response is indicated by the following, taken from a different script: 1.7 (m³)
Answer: 55012.5646 (m³)
